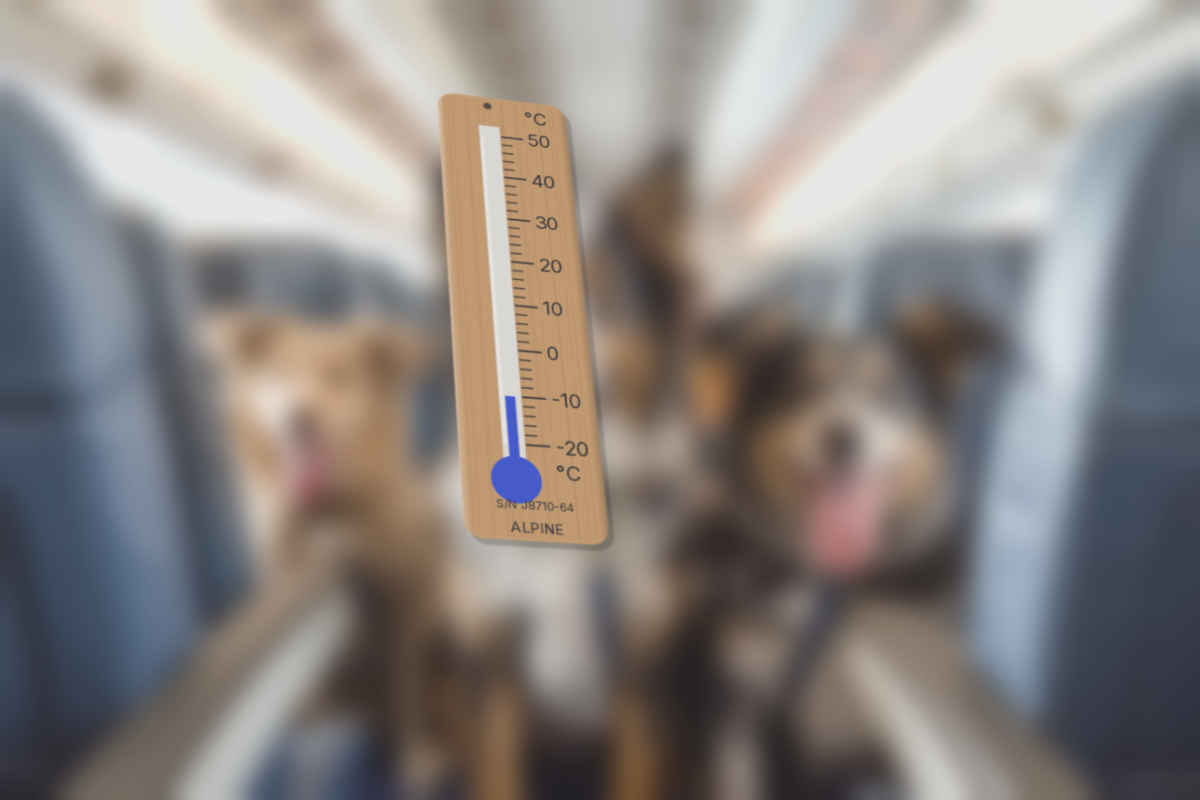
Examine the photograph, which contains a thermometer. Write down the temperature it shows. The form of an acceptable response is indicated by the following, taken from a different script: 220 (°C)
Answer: -10 (°C)
